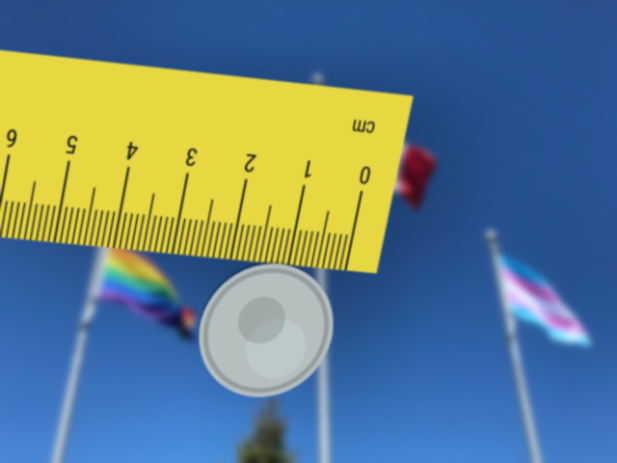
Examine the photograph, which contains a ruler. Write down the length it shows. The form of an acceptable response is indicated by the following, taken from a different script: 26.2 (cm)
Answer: 2.3 (cm)
